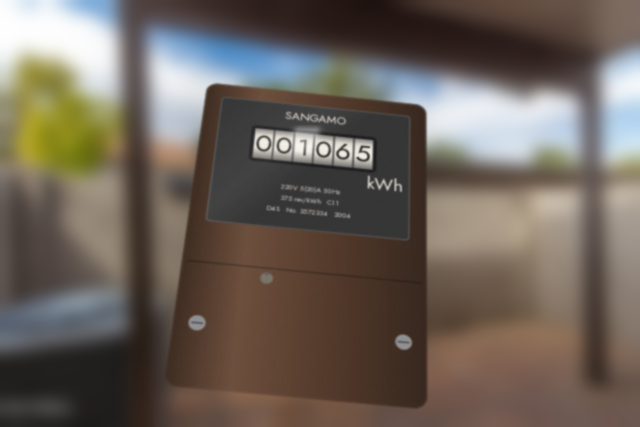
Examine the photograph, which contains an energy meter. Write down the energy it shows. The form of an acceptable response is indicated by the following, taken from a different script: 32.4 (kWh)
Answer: 1065 (kWh)
